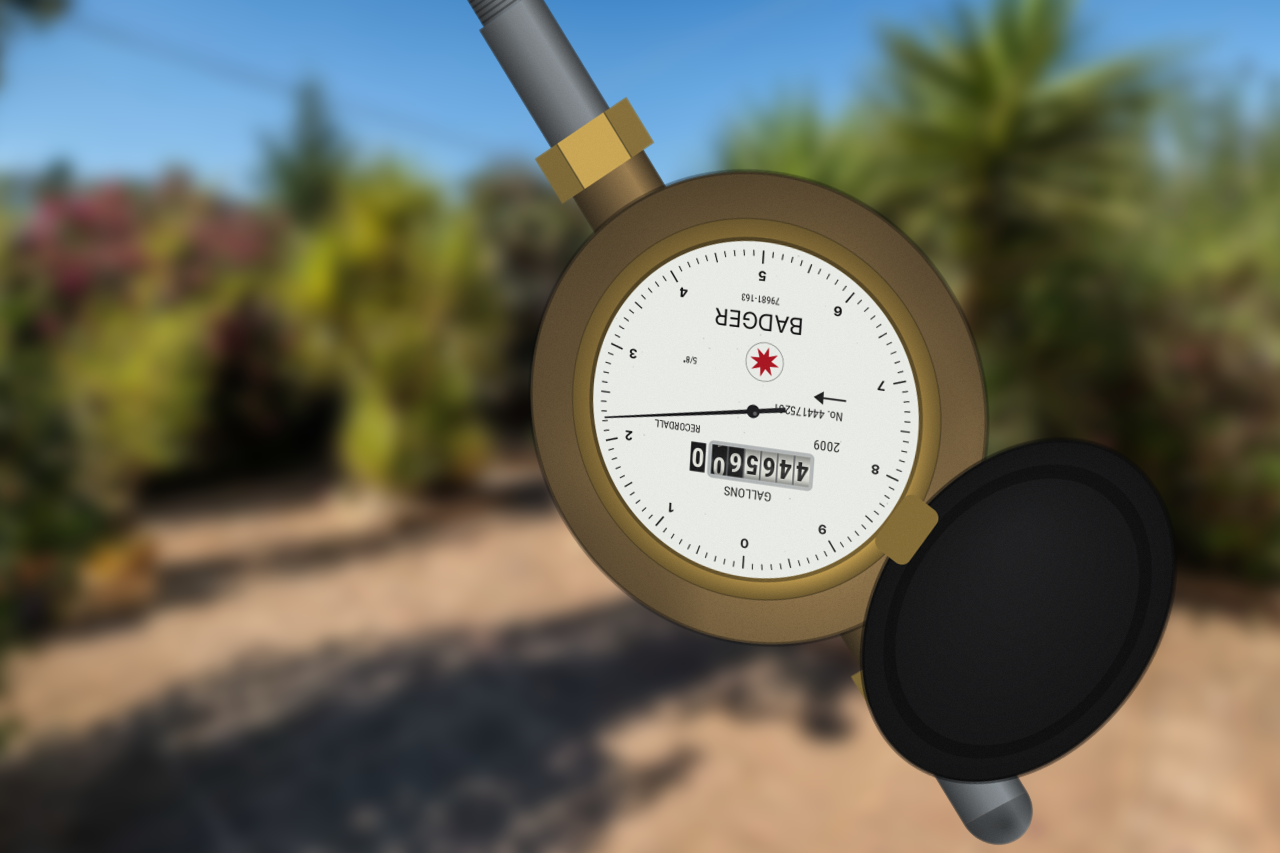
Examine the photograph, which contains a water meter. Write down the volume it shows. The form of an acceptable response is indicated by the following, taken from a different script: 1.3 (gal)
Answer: 4465602.2 (gal)
